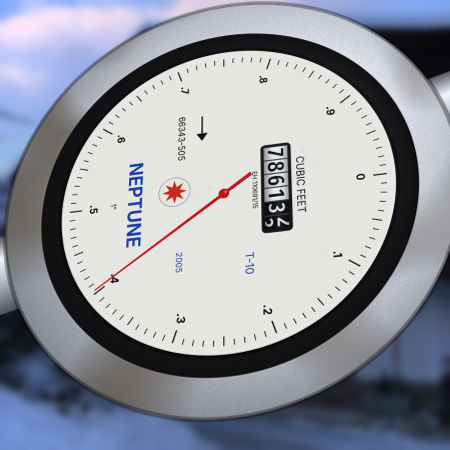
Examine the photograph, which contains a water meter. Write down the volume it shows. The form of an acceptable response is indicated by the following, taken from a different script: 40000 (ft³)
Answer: 786132.40 (ft³)
